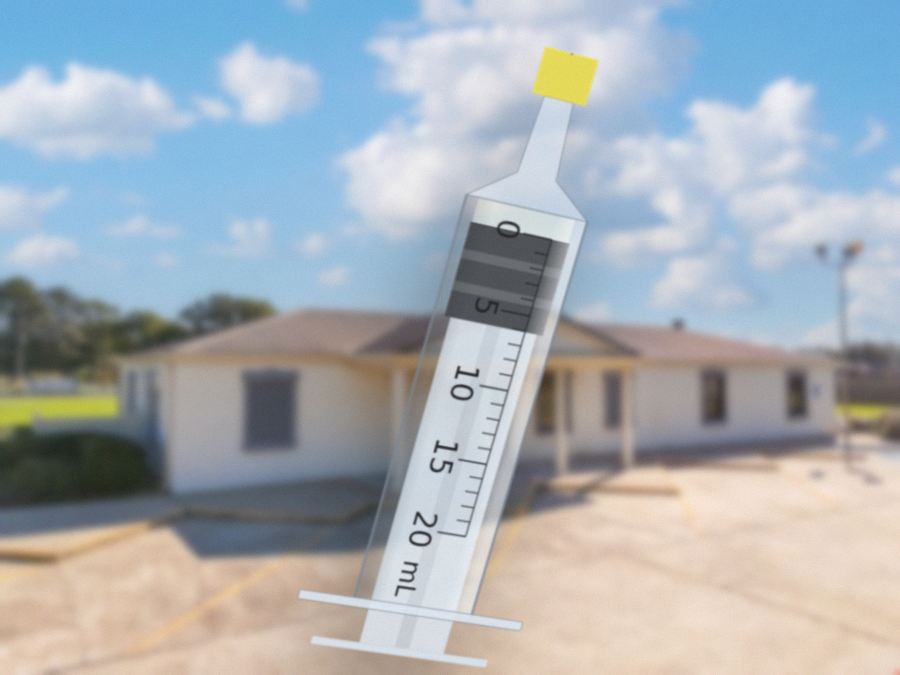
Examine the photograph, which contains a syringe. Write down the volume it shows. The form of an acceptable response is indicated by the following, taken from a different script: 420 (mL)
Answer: 0 (mL)
